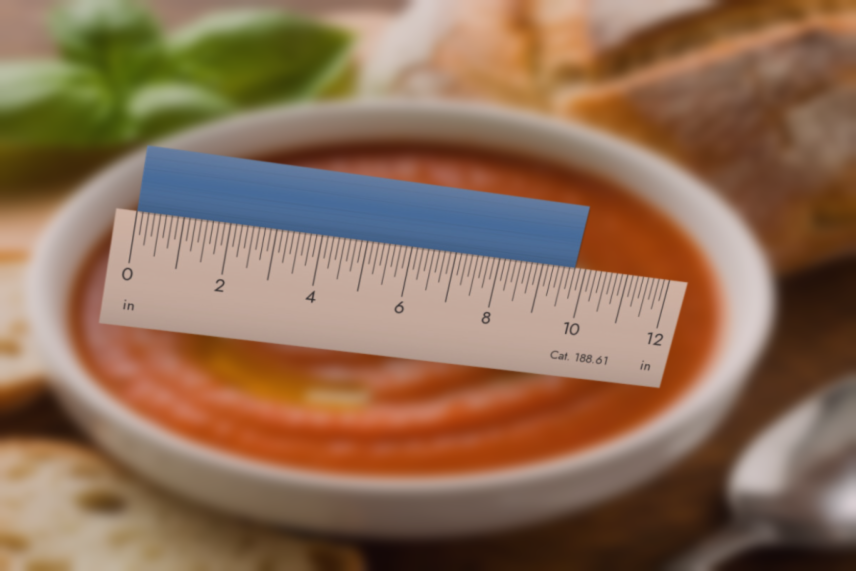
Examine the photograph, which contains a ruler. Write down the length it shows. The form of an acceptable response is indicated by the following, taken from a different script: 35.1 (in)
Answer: 9.75 (in)
